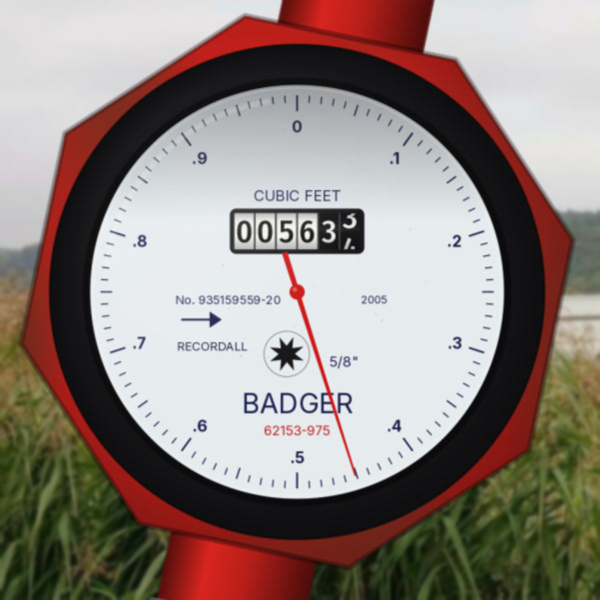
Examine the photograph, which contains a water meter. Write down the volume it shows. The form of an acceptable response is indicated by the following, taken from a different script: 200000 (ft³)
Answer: 5633.45 (ft³)
